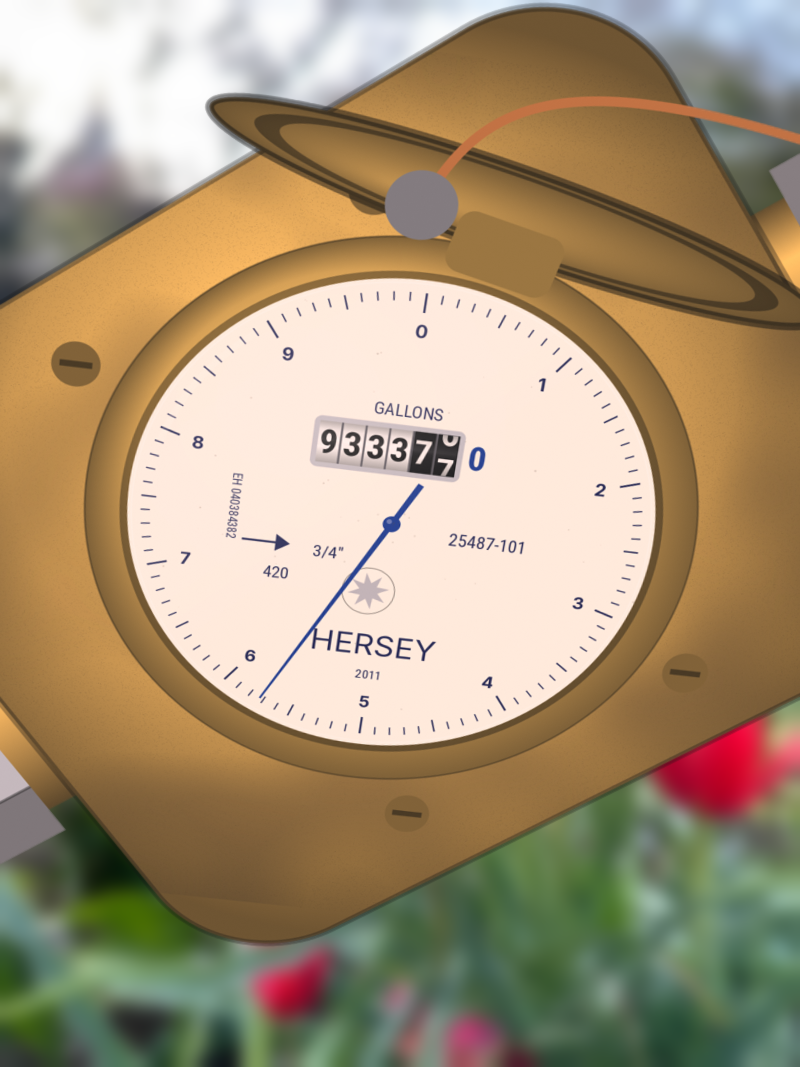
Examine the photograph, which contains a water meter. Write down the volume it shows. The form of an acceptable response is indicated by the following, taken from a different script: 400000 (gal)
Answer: 9333765.7 (gal)
